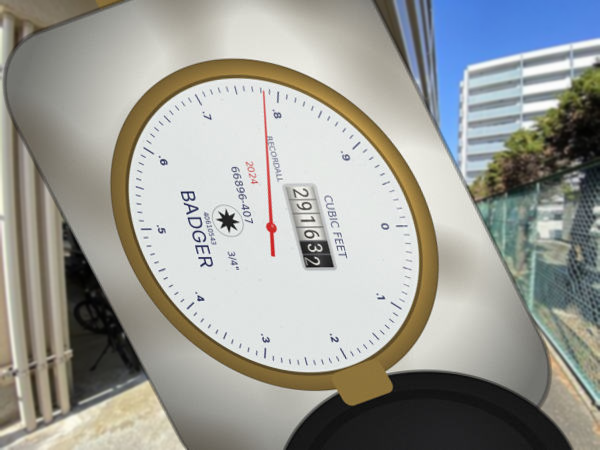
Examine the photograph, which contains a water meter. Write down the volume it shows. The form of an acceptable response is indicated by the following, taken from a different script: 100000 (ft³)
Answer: 291631.78 (ft³)
